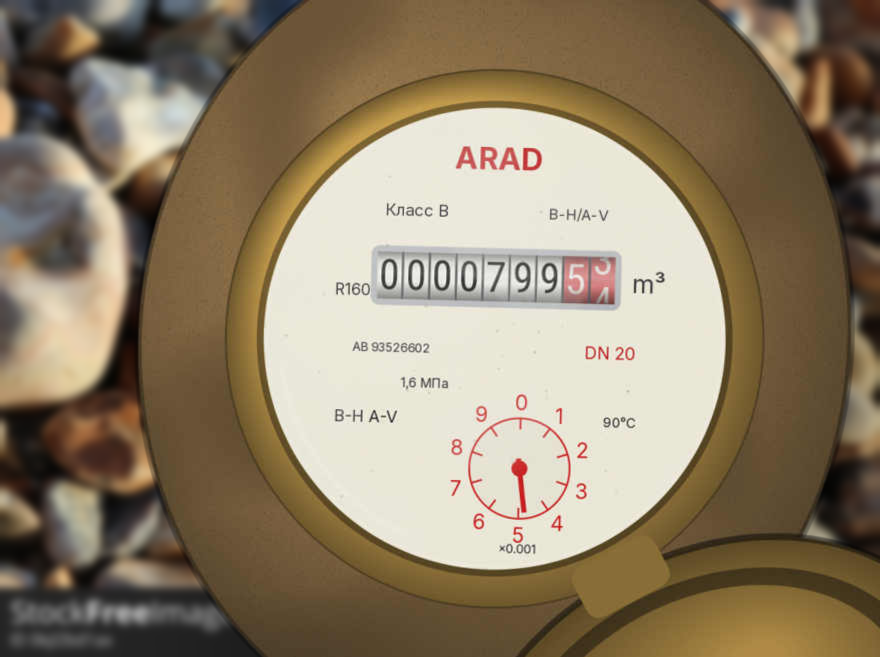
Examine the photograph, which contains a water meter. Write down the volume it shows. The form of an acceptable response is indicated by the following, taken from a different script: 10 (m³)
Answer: 799.534 (m³)
